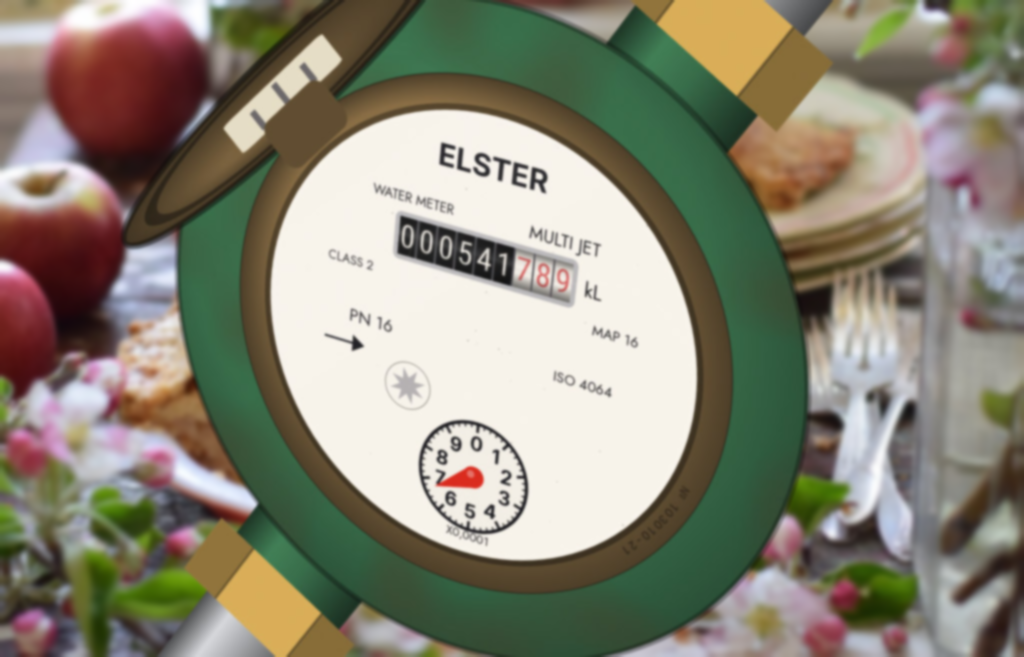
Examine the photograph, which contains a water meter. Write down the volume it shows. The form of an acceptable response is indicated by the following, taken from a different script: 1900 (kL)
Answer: 541.7896 (kL)
